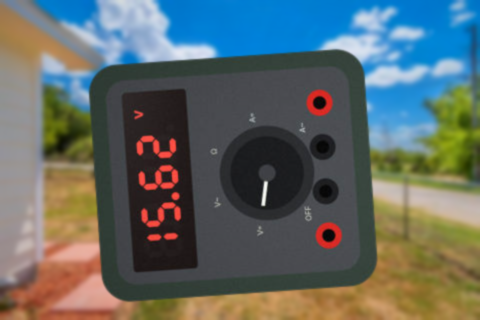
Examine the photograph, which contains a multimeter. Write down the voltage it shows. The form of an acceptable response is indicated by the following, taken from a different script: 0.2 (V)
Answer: 15.62 (V)
